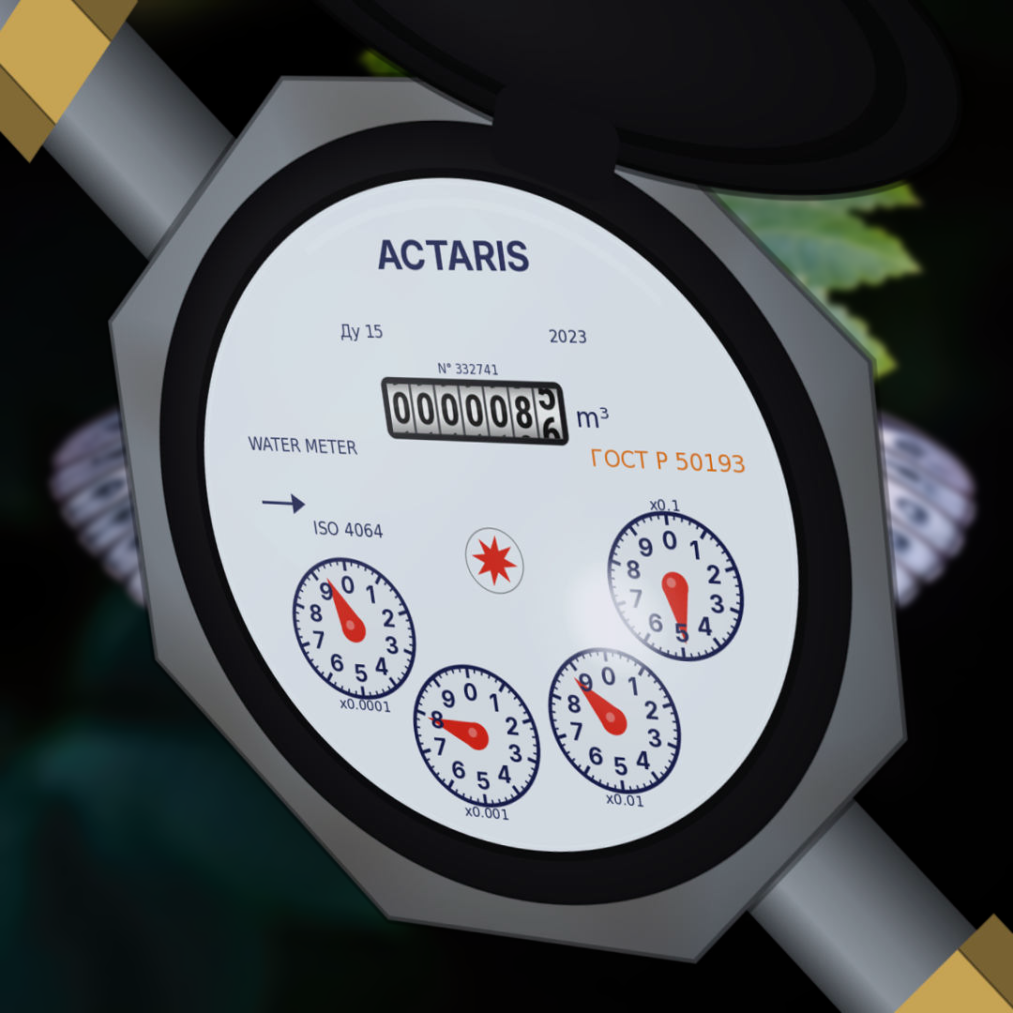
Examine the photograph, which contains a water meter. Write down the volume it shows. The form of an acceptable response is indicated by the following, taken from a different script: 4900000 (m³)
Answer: 85.4879 (m³)
